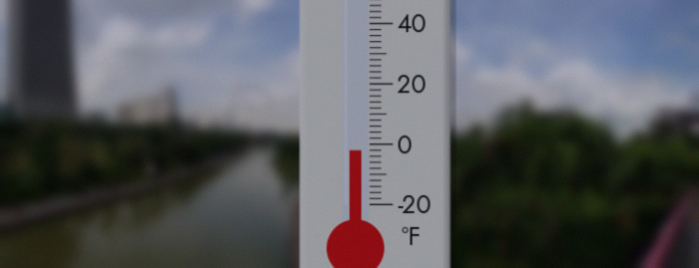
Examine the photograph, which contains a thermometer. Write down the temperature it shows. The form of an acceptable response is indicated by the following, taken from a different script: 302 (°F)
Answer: -2 (°F)
